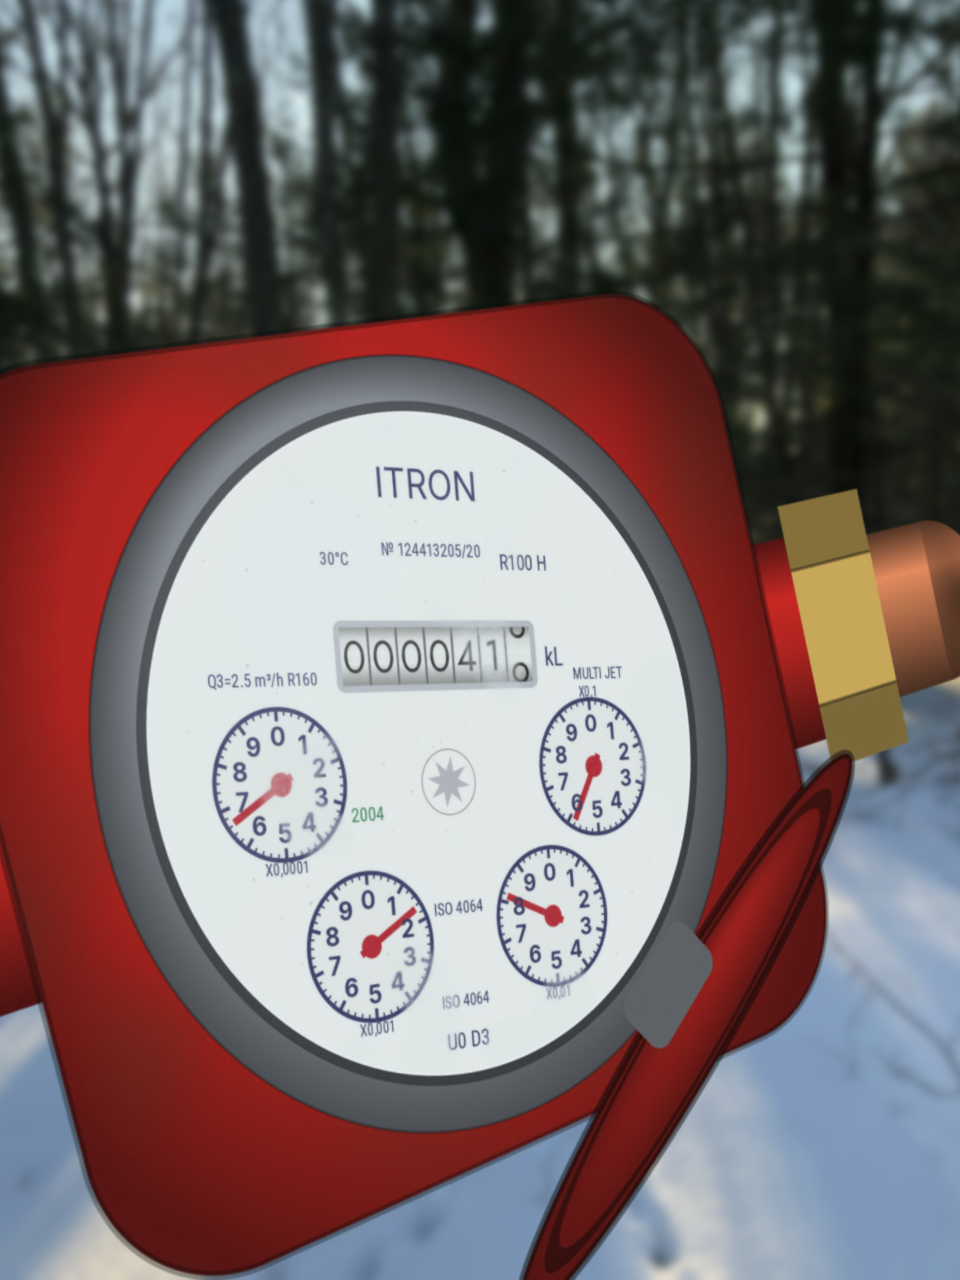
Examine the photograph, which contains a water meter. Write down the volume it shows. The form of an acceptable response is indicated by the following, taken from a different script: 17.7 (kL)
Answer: 418.5816 (kL)
